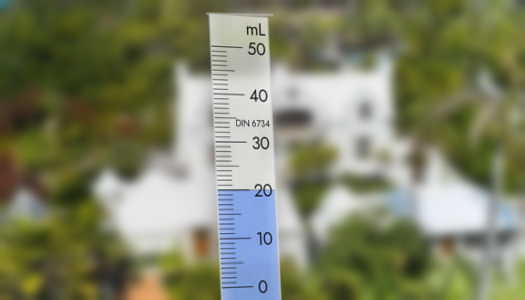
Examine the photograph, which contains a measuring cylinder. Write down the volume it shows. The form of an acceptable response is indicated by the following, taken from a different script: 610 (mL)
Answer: 20 (mL)
